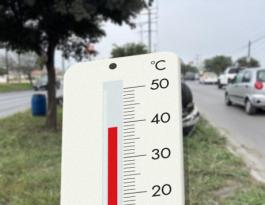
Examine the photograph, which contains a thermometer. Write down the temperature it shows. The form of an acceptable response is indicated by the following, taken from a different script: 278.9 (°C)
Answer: 39 (°C)
